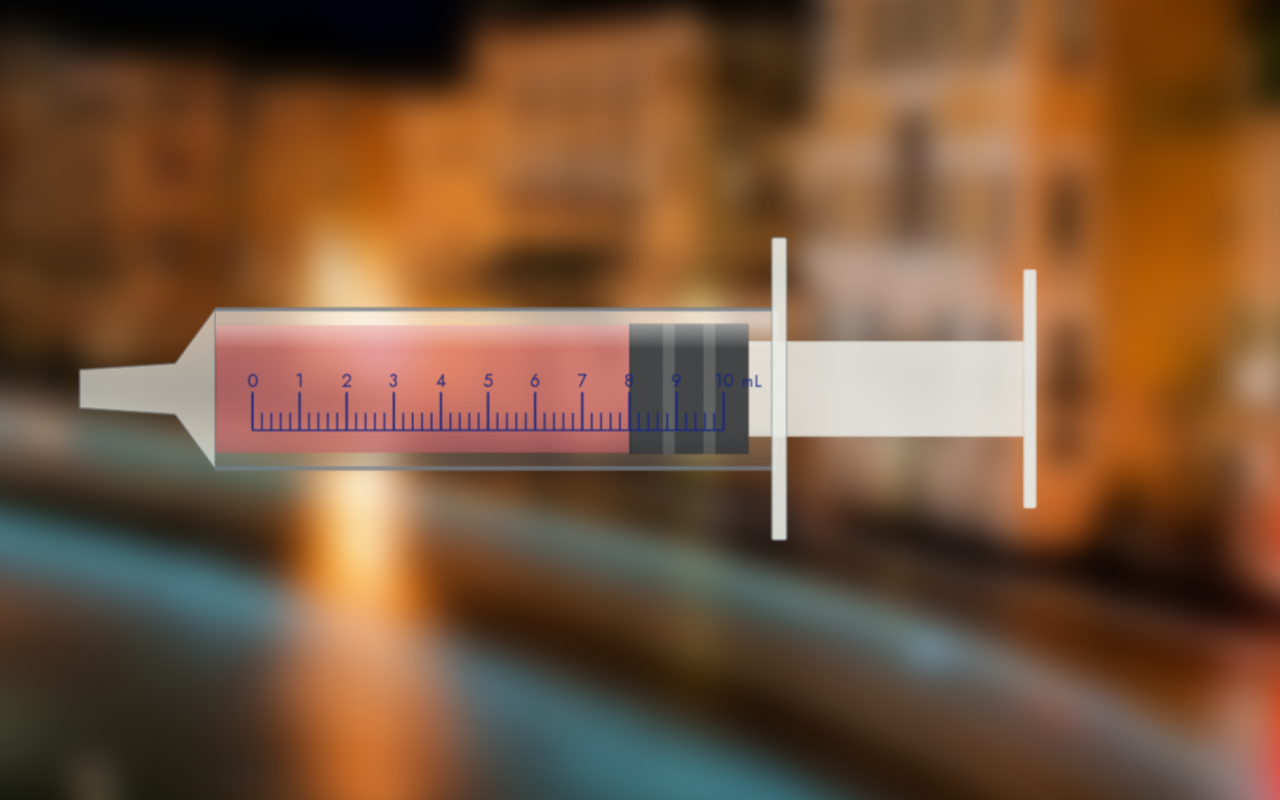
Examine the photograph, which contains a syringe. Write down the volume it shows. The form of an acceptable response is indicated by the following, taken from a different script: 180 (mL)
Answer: 8 (mL)
